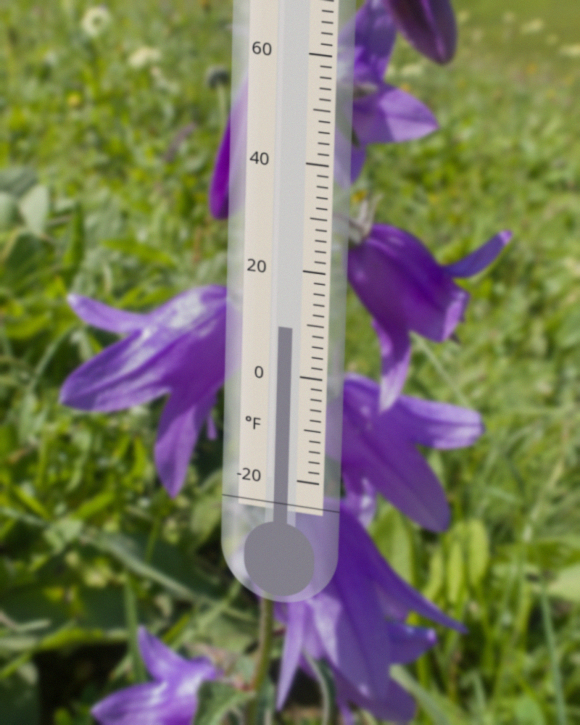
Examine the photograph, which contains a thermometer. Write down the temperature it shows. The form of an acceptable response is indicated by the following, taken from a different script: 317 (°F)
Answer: 9 (°F)
